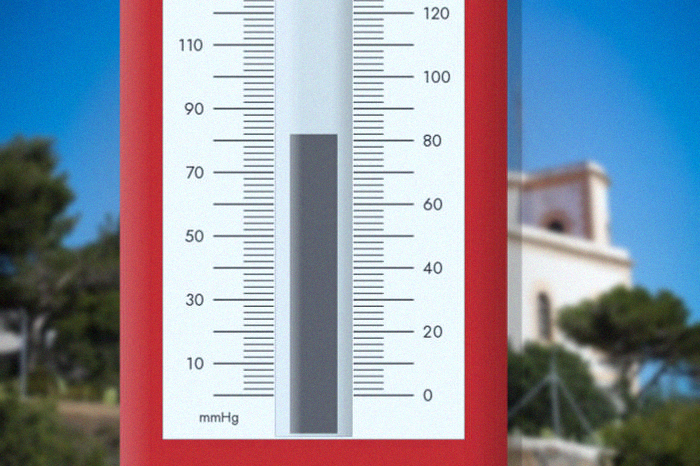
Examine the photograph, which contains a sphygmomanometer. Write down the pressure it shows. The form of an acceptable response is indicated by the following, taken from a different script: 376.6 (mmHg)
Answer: 82 (mmHg)
